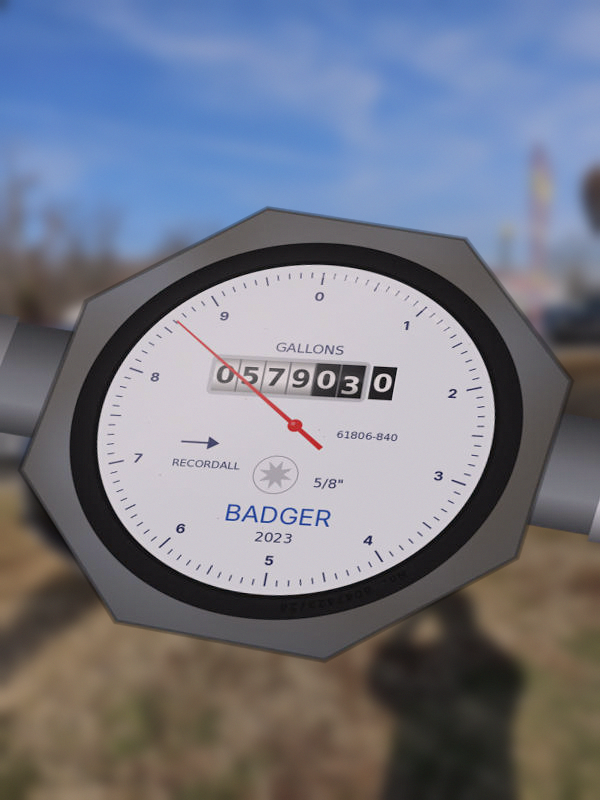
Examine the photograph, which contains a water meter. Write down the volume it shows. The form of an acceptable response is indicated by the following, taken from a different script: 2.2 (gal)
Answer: 579028.6 (gal)
